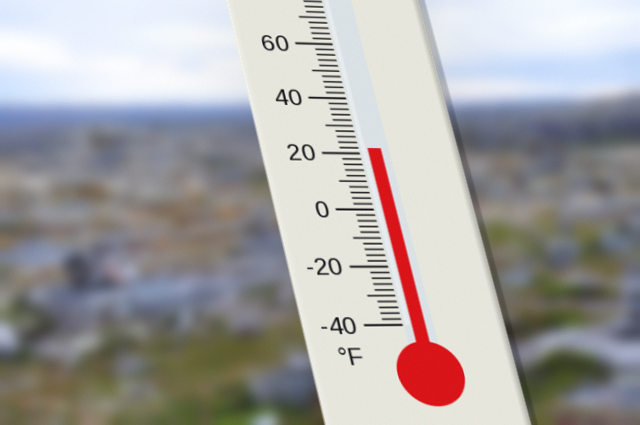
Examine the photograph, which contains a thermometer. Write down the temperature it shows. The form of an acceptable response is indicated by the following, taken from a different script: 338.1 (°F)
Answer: 22 (°F)
